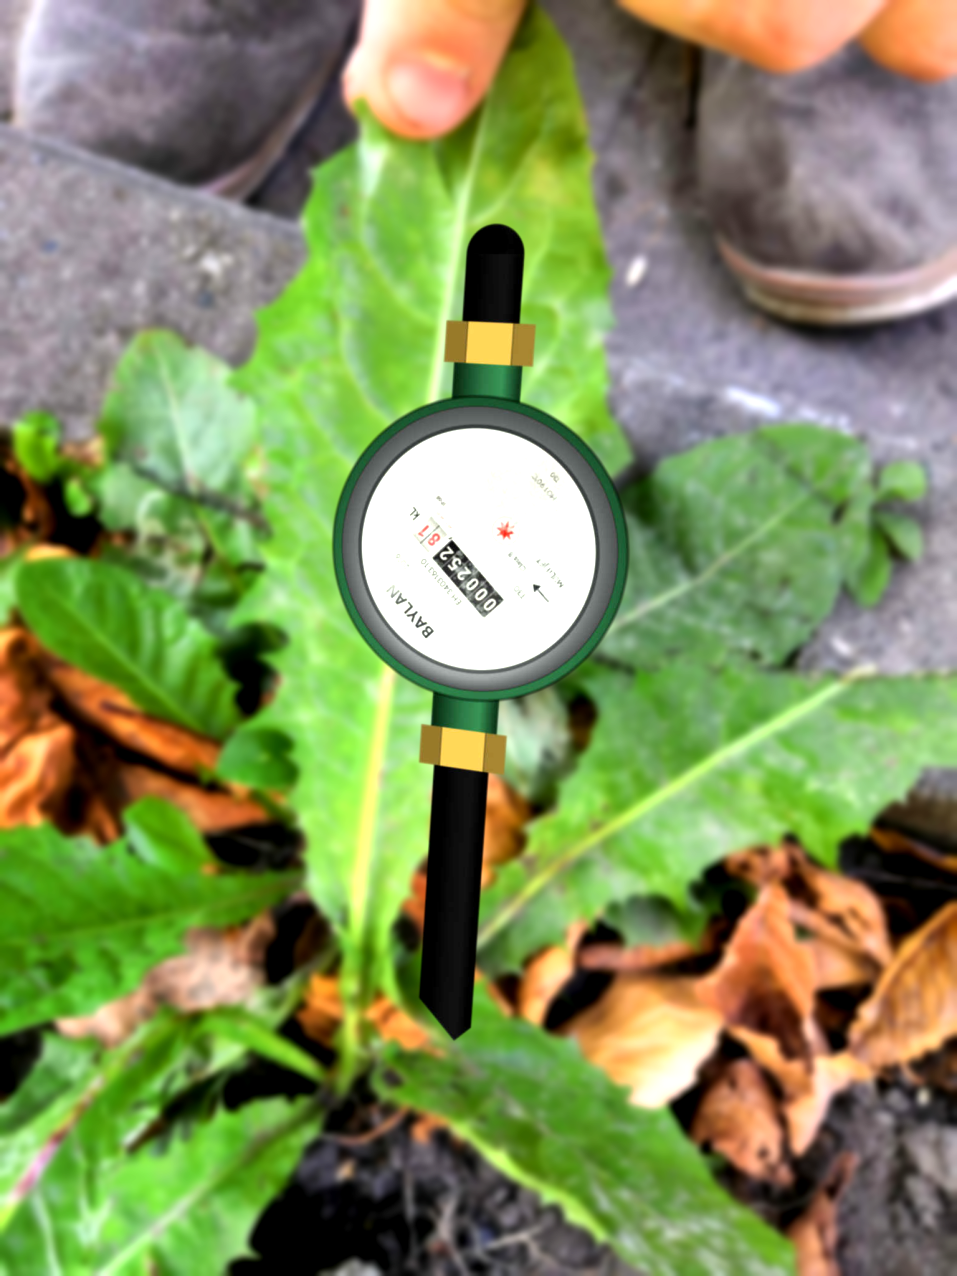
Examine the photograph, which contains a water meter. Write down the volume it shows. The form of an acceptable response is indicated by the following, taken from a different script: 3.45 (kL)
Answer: 252.81 (kL)
